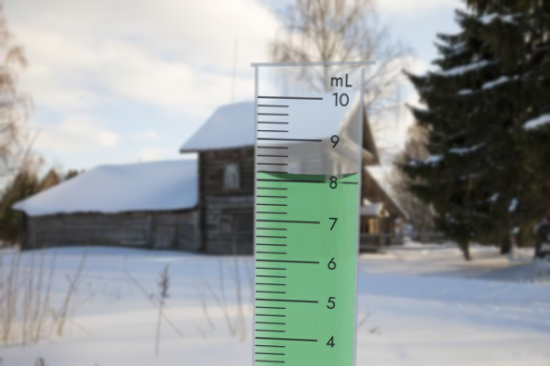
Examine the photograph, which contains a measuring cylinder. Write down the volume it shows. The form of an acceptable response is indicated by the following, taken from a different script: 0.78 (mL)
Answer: 8 (mL)
